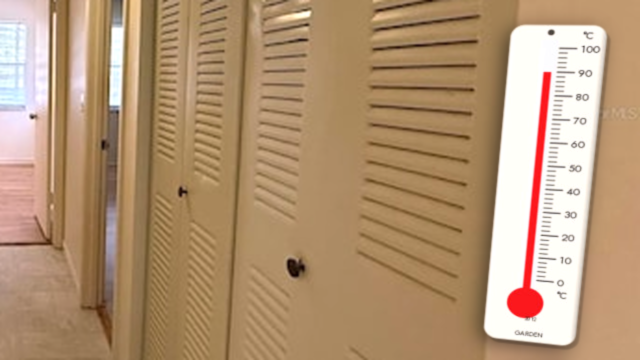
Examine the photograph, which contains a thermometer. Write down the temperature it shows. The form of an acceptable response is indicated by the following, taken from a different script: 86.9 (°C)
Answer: 90 (°C)
